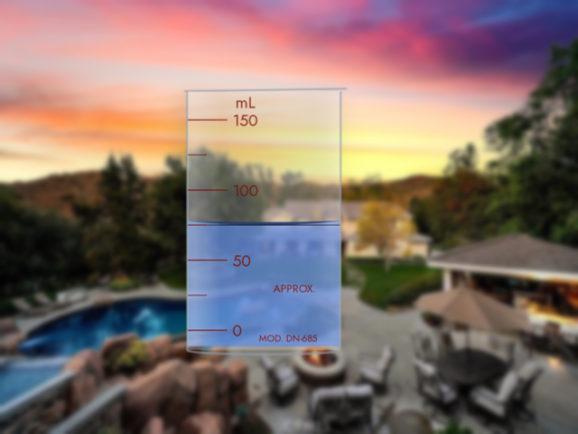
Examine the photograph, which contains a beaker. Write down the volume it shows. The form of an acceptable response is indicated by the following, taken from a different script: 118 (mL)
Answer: 75 (mL)
